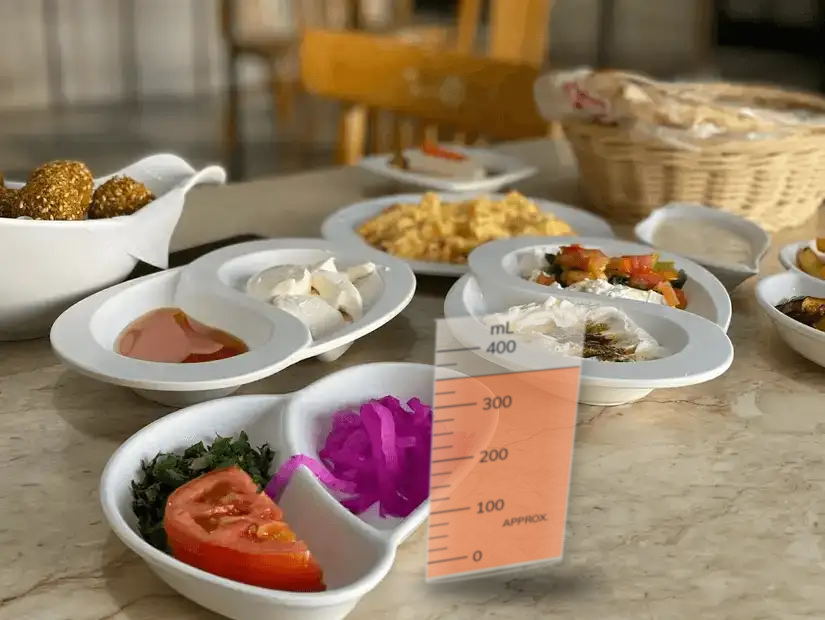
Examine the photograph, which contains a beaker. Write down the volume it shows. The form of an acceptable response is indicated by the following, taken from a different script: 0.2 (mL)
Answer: 350 (mL)
